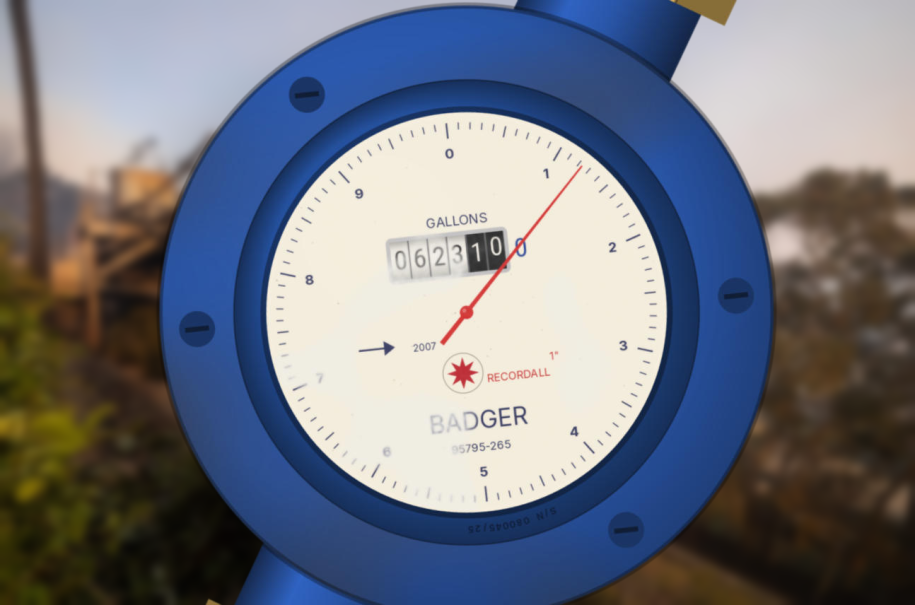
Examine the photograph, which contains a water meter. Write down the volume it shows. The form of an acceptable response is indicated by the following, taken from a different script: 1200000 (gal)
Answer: 623101.2 (gal)
